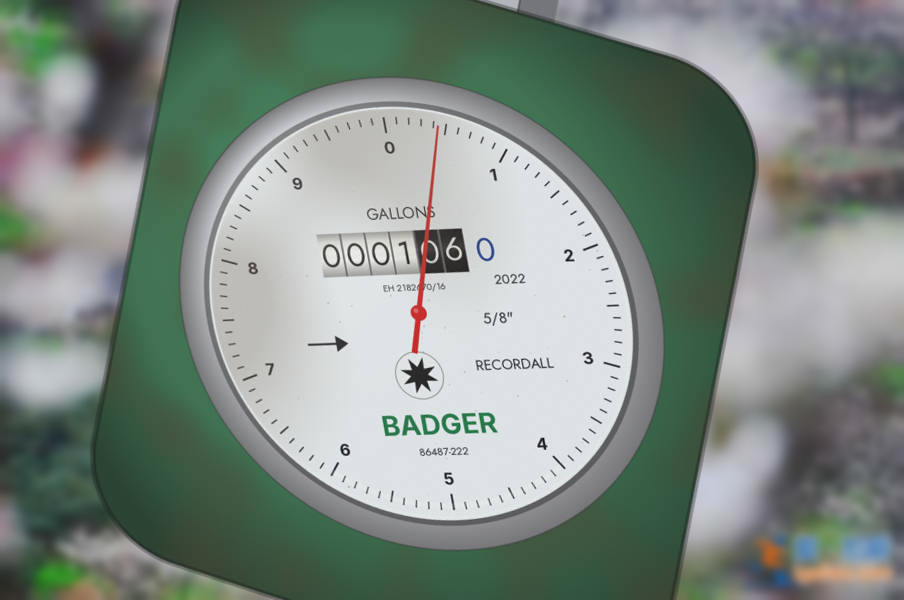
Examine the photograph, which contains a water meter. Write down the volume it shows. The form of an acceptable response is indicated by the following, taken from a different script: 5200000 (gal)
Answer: 1060.4 (gal)
